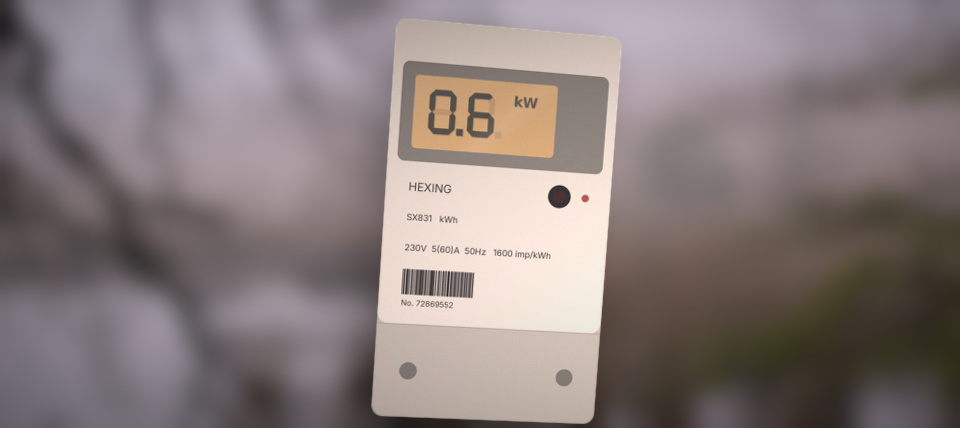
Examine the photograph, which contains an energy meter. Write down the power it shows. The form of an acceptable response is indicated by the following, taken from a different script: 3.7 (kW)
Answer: 0.6 (kW)
